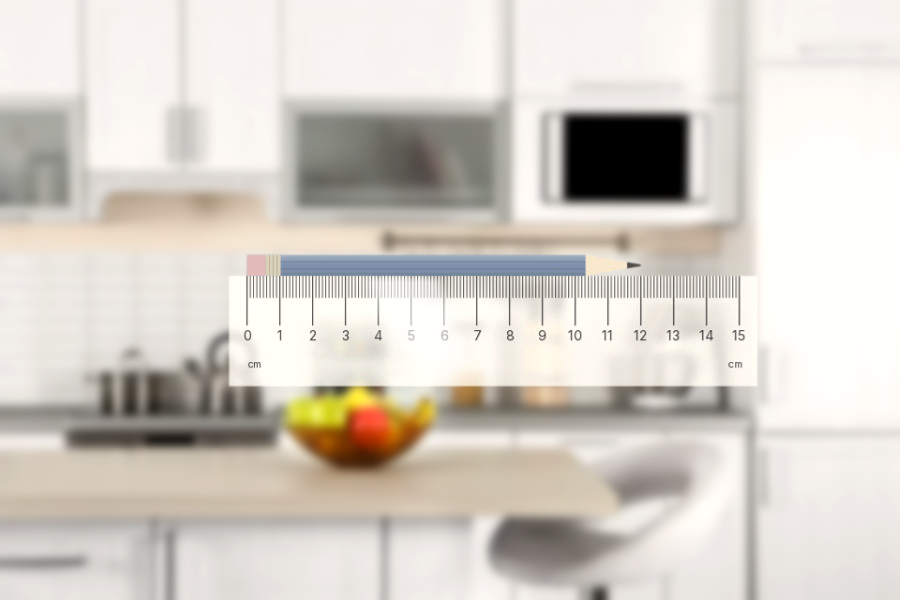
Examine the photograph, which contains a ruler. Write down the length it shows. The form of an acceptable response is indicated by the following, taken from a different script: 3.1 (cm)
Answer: 12 (cm)
